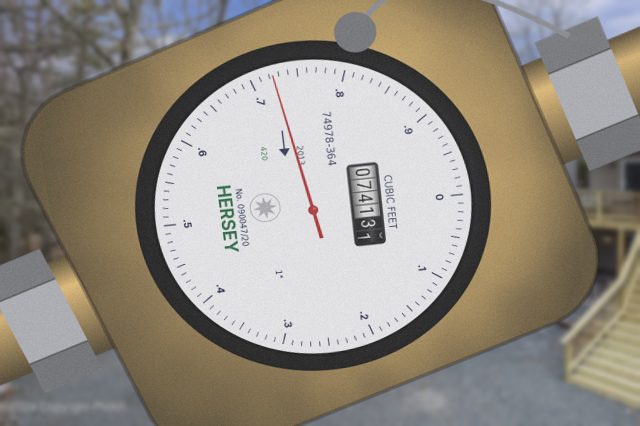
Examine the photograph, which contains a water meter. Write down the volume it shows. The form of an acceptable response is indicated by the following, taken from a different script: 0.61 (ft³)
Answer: 74130.72 (ft³)
